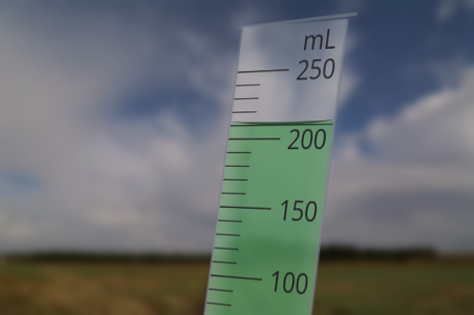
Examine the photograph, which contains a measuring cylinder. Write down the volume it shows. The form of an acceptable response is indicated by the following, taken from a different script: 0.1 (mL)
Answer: 210 (mL)
